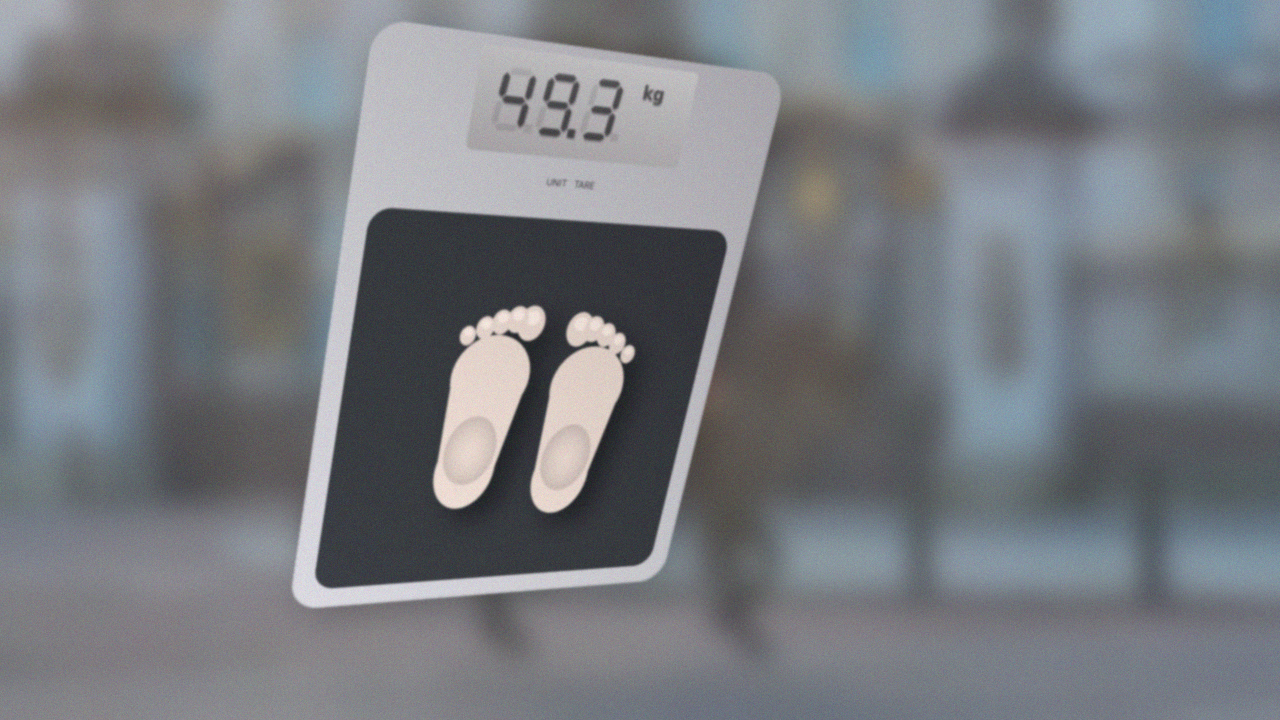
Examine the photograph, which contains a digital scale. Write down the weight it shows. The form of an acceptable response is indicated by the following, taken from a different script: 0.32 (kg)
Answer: 49.3 (kg)
